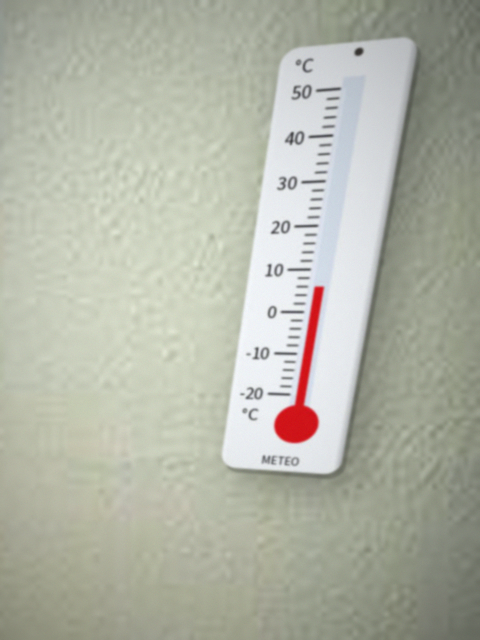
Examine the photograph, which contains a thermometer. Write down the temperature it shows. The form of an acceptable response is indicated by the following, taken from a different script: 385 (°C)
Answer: 6 (°C)
